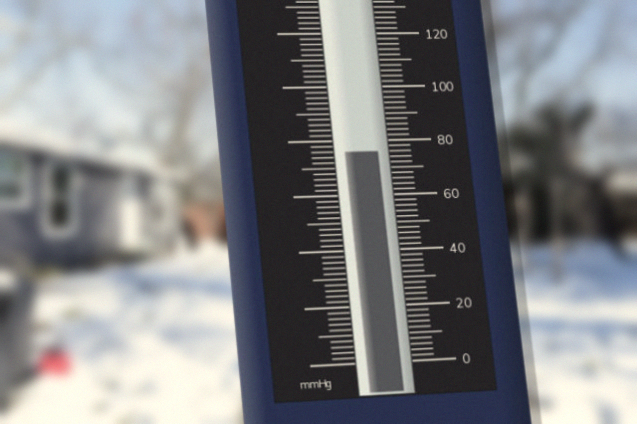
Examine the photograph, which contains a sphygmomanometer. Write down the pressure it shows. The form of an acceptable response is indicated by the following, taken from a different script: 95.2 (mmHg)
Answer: 76 (mmHg)
